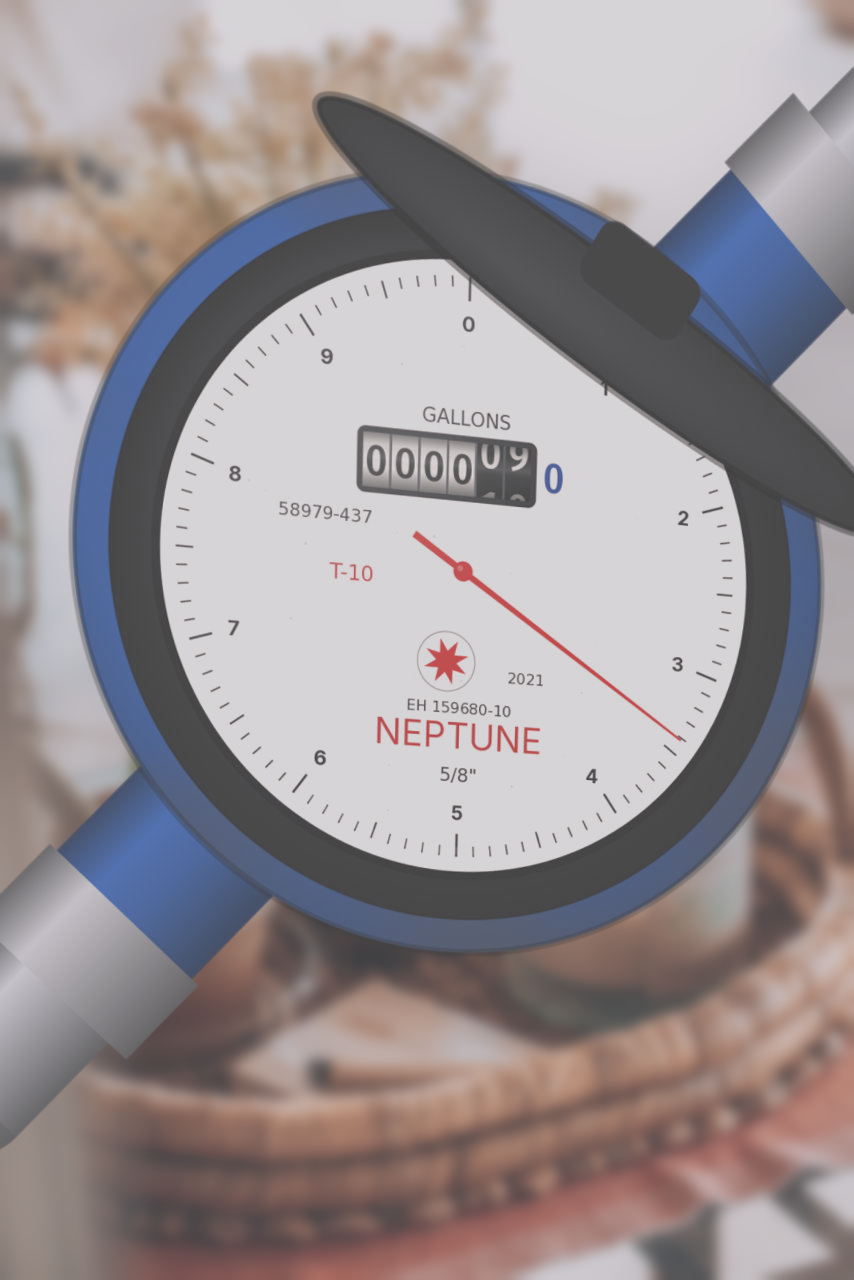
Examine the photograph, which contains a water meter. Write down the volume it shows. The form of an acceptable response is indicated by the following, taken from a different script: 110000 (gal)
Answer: 93.4 (gal)
